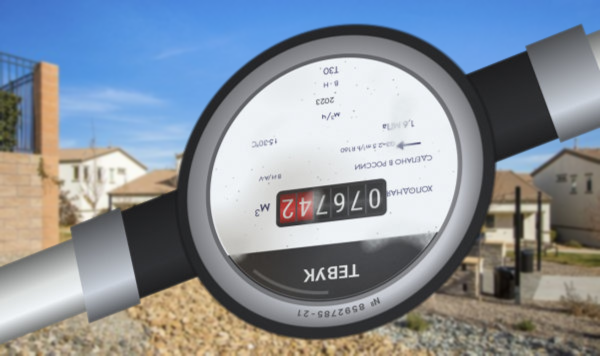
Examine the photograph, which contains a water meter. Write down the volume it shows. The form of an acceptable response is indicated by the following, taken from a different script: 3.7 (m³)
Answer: 767.42 (m³)
